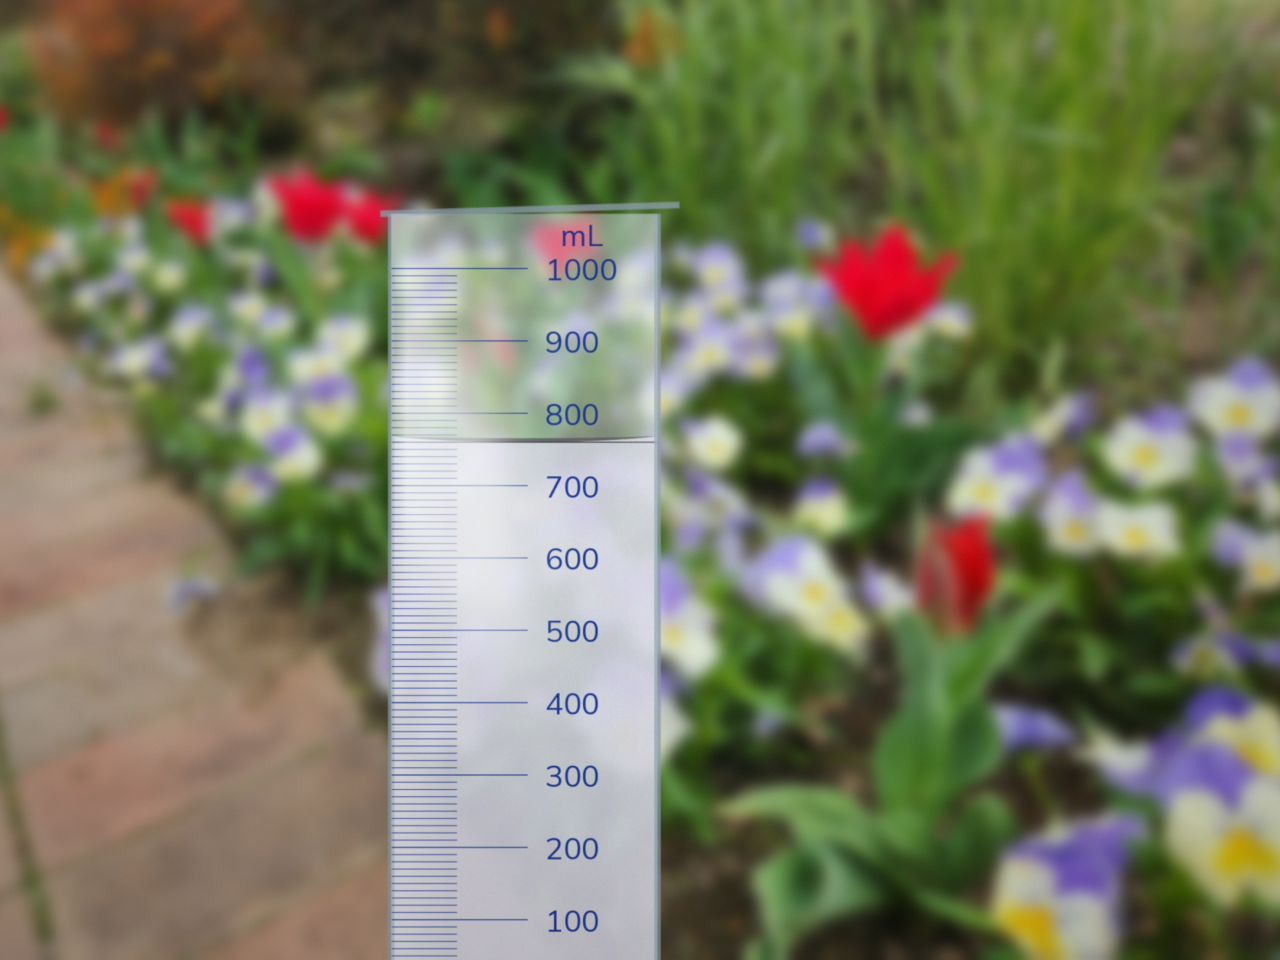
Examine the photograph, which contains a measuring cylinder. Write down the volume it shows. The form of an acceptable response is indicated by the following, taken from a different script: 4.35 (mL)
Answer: 760 (mL)
